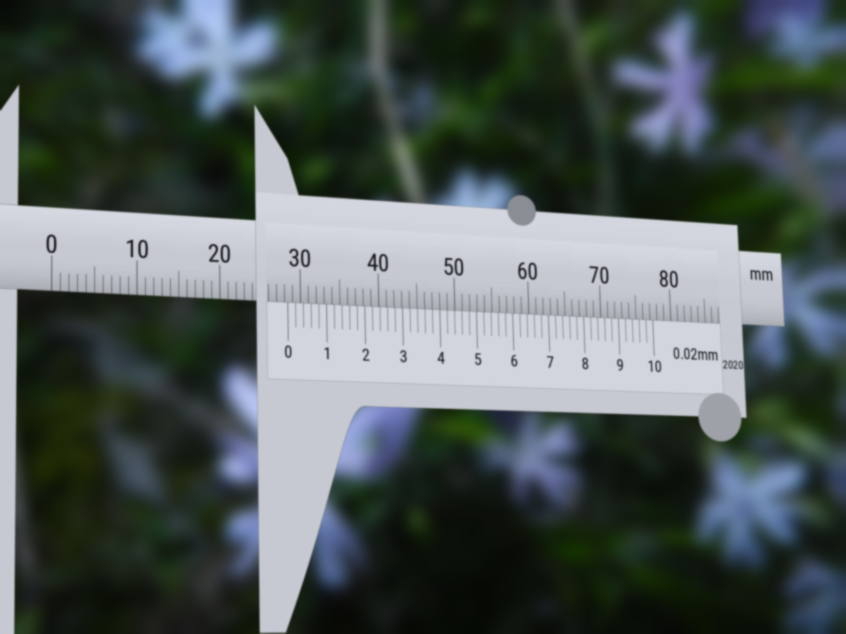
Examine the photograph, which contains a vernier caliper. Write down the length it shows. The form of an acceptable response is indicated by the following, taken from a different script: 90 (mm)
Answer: 28.4 (mm)
